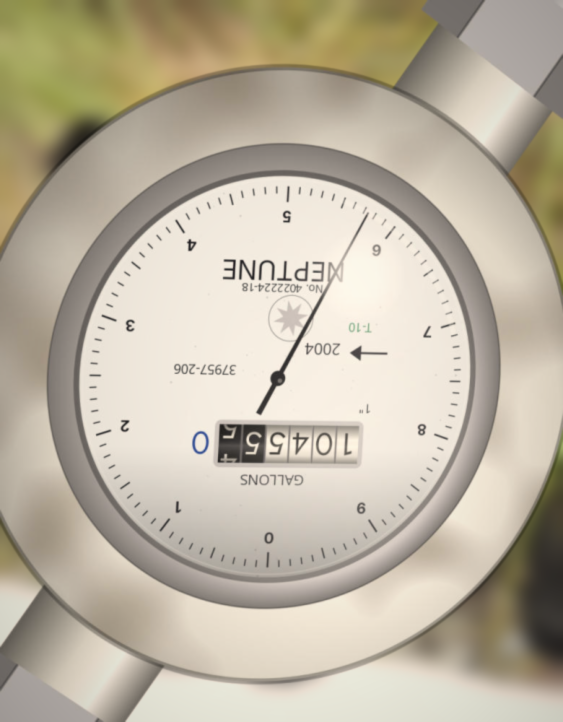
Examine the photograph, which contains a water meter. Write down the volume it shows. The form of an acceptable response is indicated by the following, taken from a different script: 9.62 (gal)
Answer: 1045545.7 (gal)
